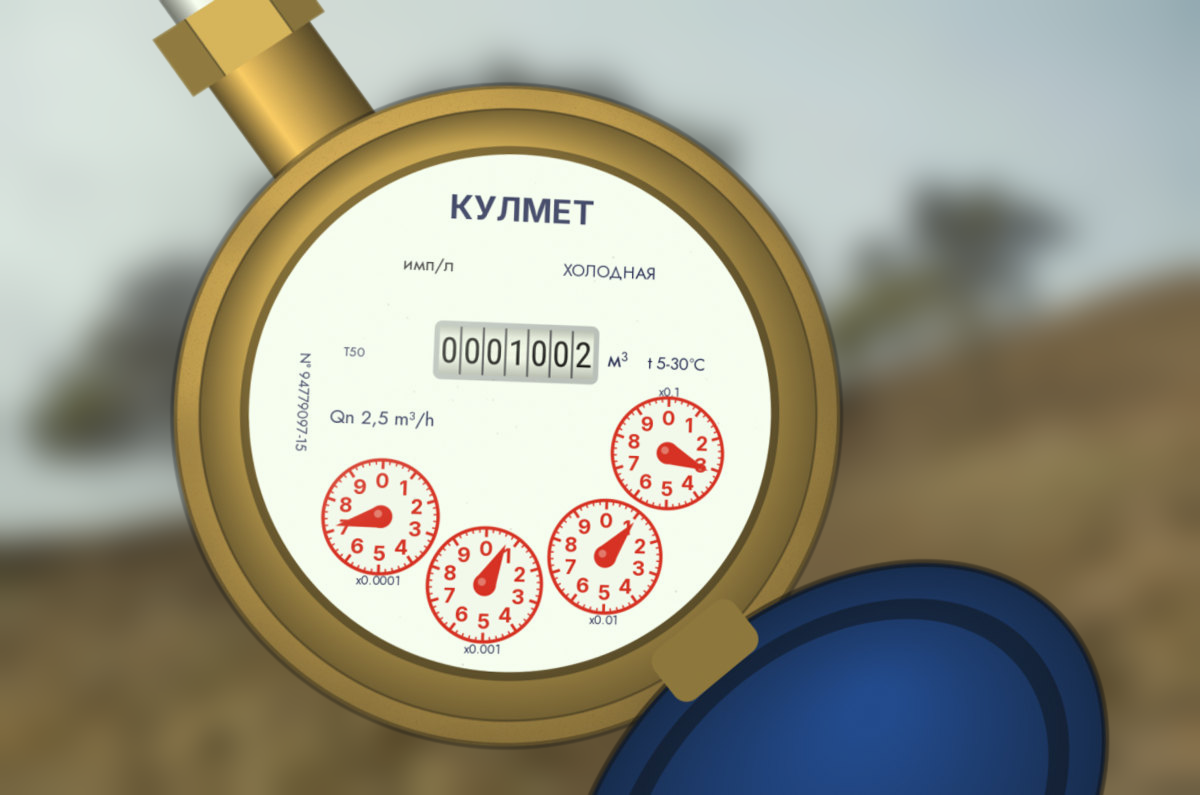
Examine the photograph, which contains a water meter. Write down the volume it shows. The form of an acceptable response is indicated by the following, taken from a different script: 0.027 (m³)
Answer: 1002.3107 (m³)
